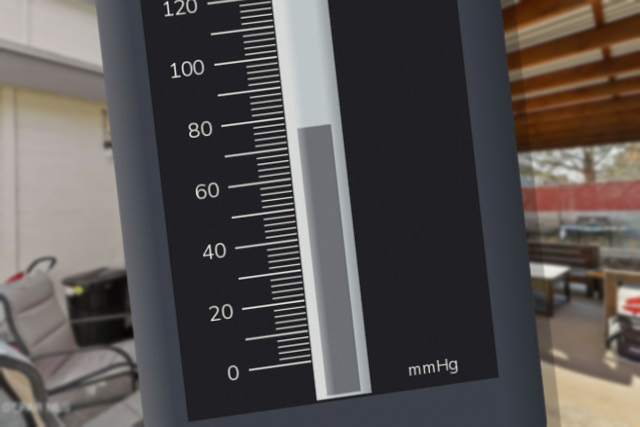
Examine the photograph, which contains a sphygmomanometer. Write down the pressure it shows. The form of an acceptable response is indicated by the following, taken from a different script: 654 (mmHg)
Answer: 76 (mmHg)
